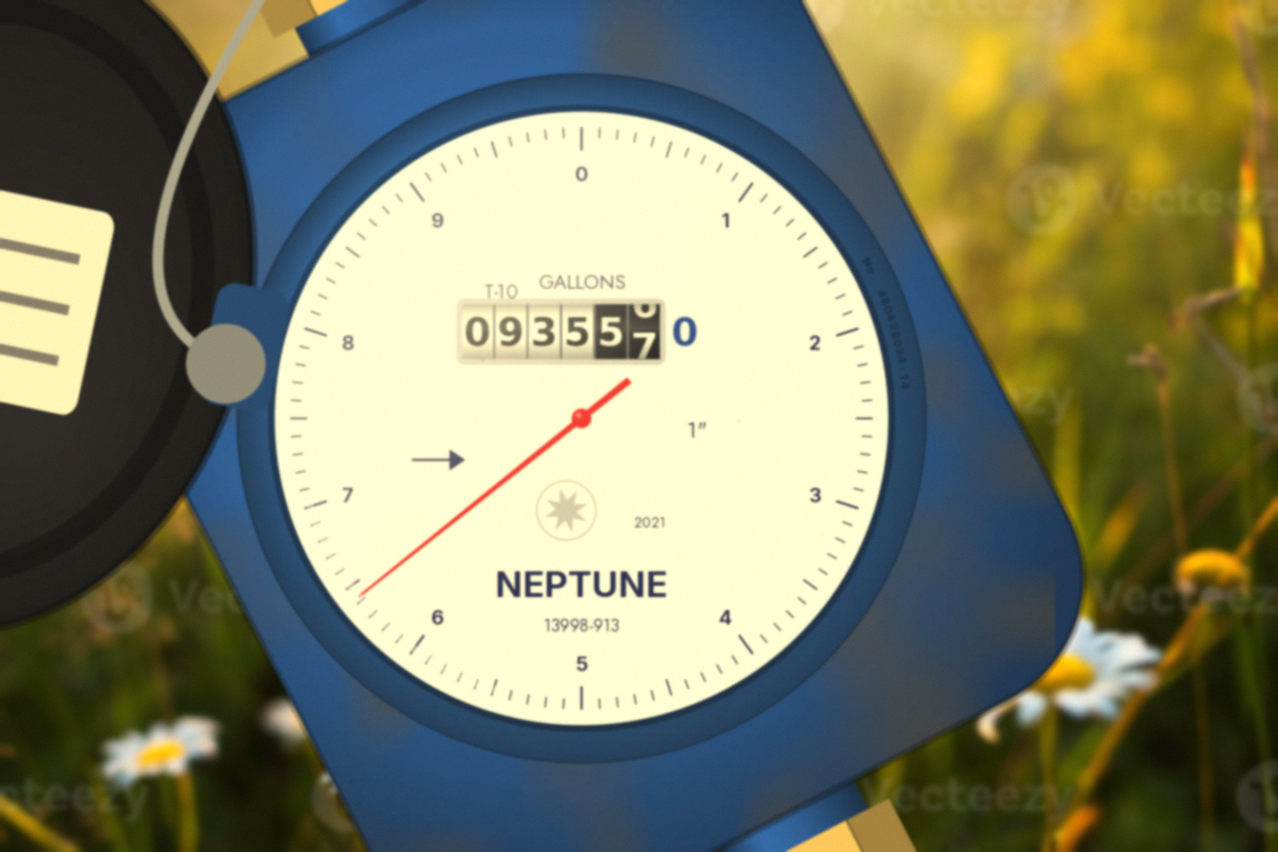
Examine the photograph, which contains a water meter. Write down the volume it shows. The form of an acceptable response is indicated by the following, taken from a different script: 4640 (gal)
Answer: 935566.4 (gal)
